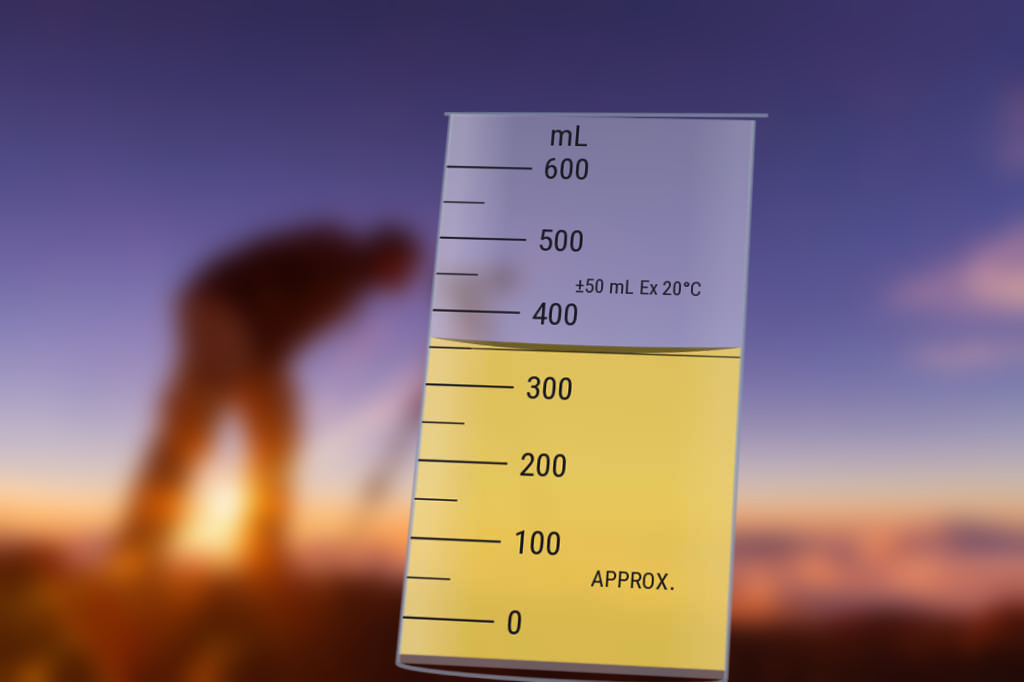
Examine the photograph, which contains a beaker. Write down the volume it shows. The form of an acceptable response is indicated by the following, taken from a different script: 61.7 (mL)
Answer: 350 (mL)
